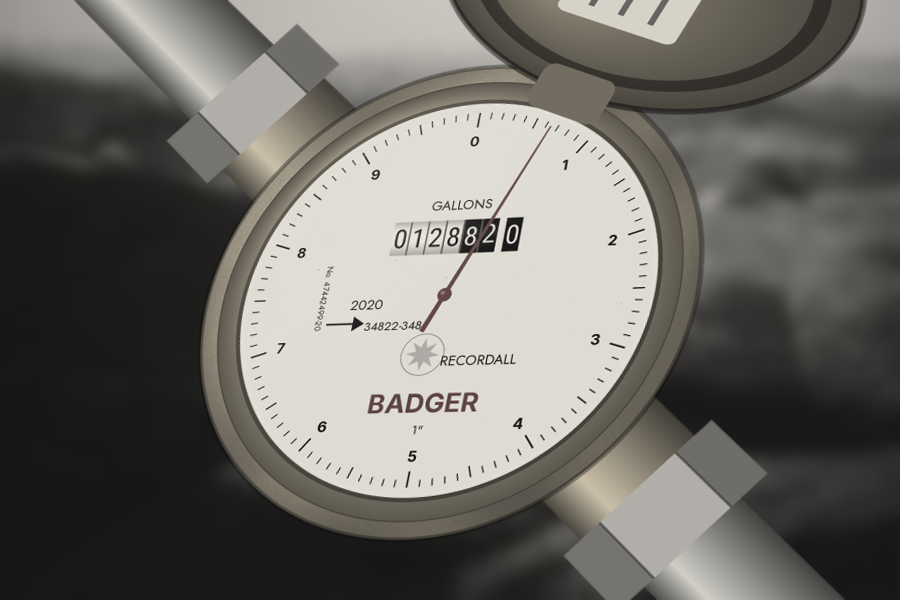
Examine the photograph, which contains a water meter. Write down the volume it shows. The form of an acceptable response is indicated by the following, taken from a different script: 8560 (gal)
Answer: 128820.6 (gal)
